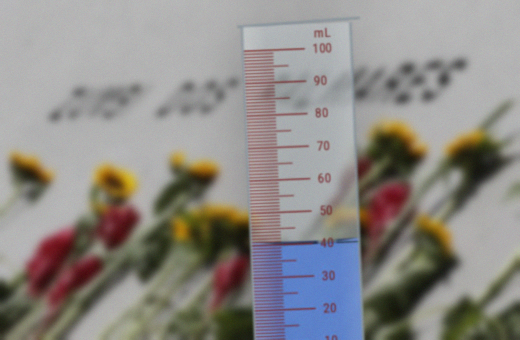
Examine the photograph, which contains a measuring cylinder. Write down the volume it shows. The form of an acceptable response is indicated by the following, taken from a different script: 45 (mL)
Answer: 40 (mL)
